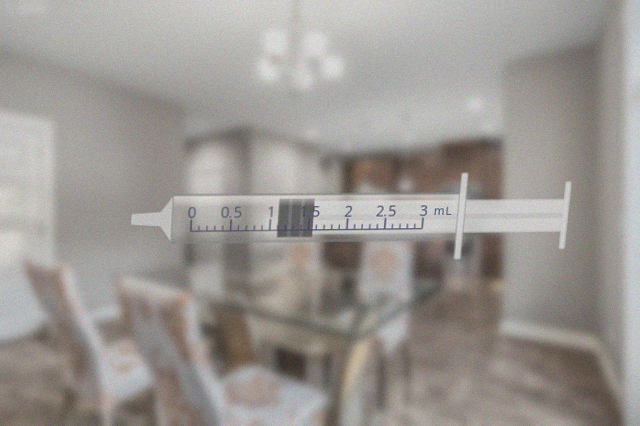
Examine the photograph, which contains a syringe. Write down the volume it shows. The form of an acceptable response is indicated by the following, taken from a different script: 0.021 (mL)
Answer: 1.1 (mL)
